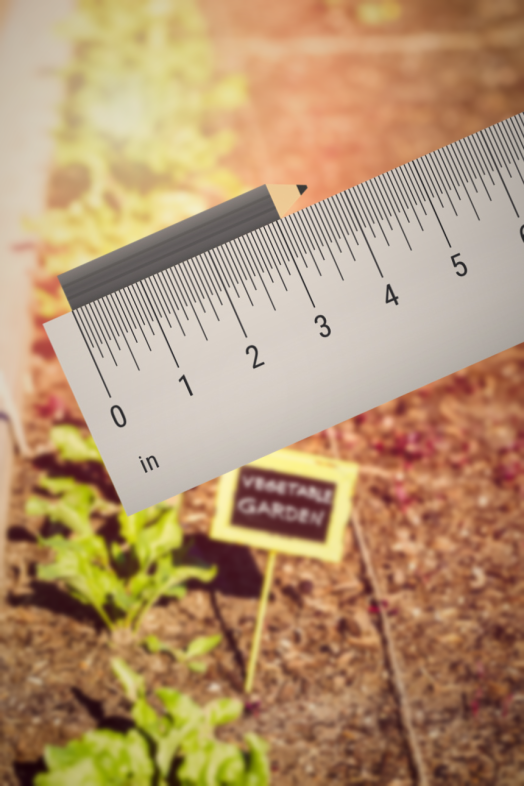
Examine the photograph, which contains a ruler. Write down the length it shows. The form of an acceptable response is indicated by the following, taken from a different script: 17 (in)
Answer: 3.5625 (in)
